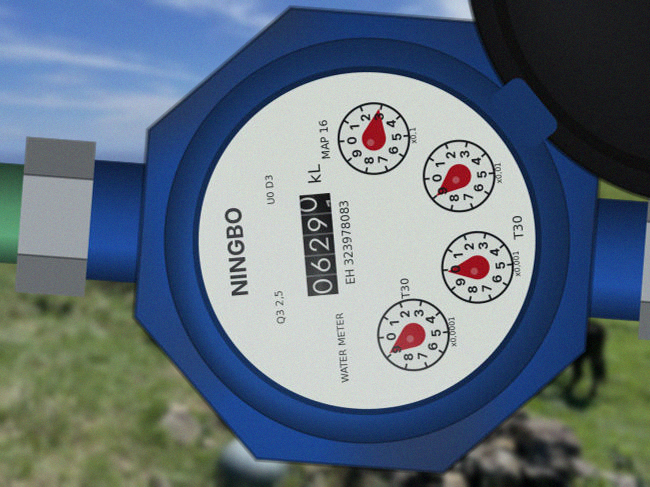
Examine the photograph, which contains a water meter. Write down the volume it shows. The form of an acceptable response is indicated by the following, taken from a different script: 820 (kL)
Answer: 6290.2899 (kL)
